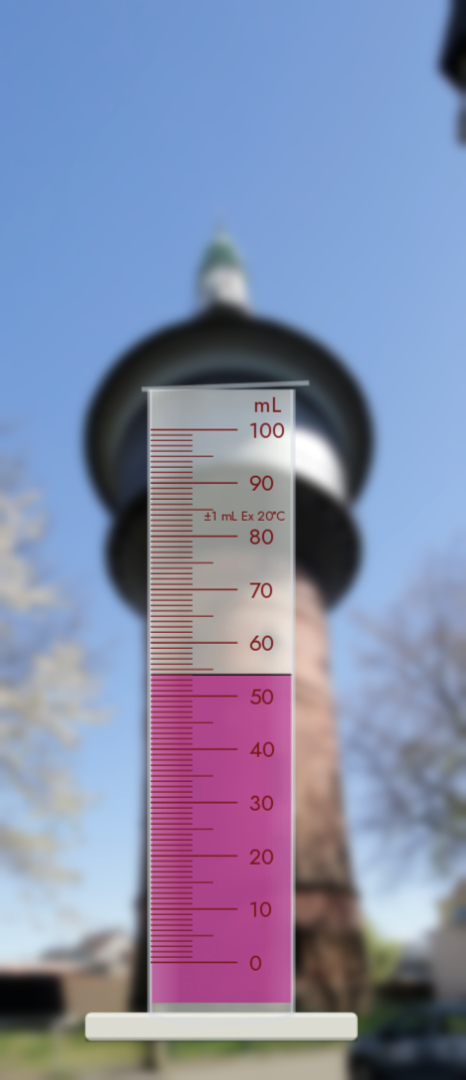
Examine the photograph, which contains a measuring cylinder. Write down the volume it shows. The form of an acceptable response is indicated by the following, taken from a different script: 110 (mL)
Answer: 54 (mL)
